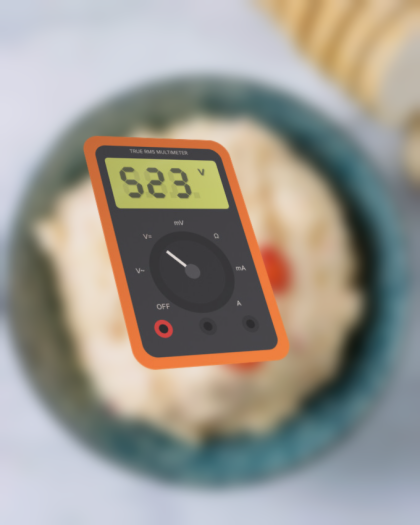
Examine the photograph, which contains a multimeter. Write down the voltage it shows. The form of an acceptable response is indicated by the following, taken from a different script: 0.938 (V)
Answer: 523 (V)
